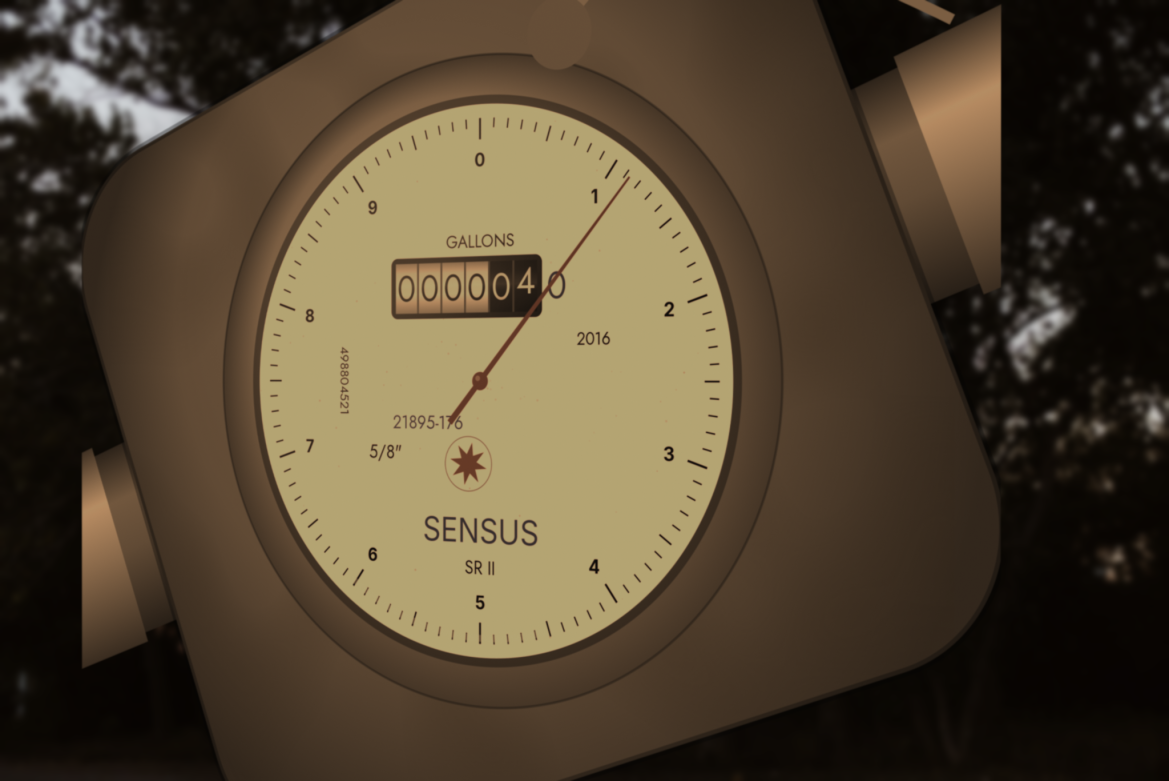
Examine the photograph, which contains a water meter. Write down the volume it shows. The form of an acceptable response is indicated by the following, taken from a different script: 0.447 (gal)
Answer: 41.1 (gal)
